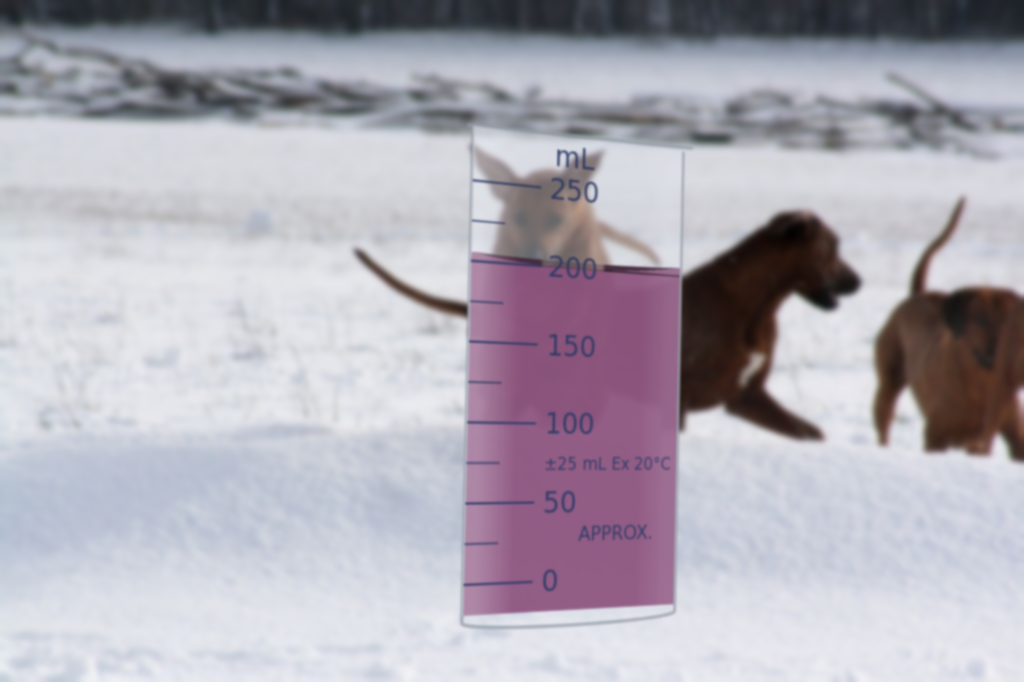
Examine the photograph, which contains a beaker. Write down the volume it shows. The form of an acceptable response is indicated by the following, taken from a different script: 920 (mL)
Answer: 200 (mL)
